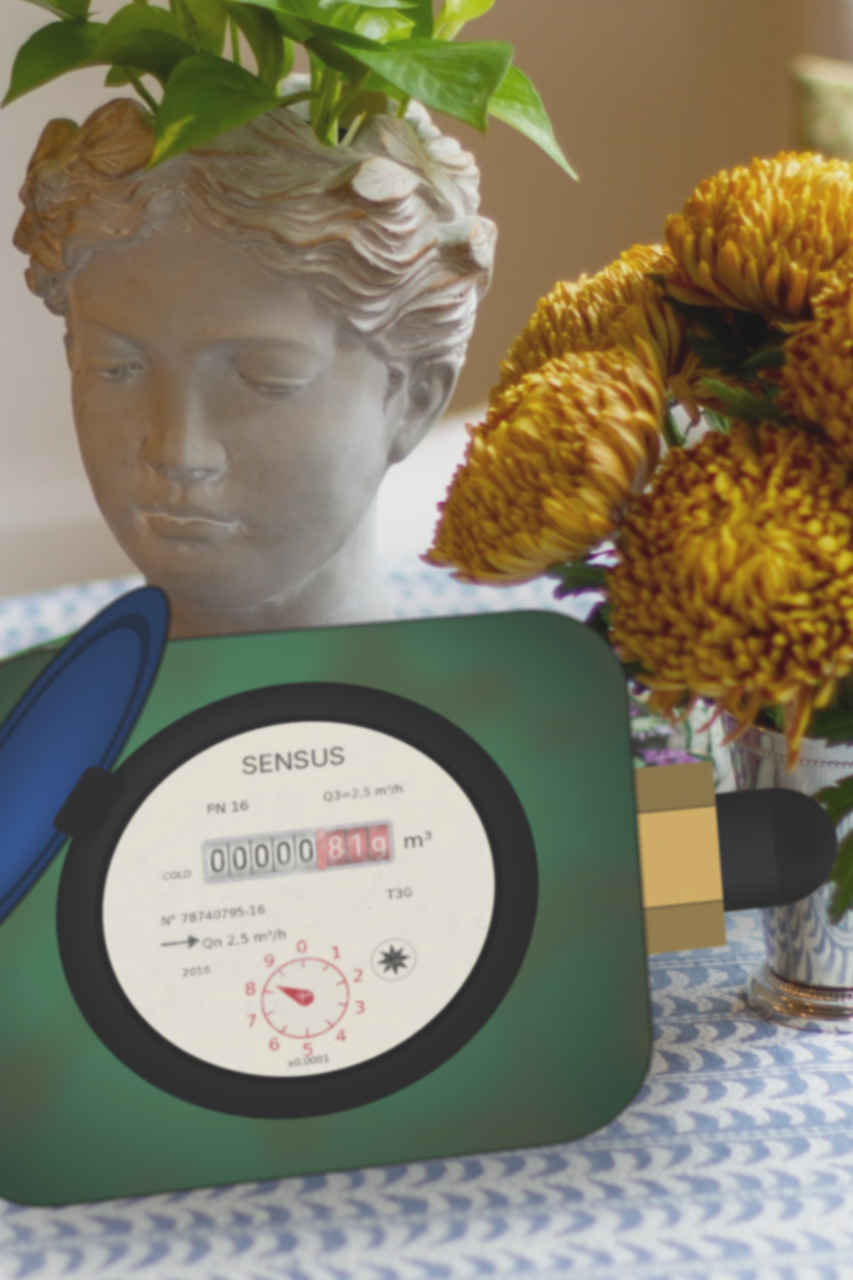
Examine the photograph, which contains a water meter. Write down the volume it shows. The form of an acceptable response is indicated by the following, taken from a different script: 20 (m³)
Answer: 0.8188 (m³)
